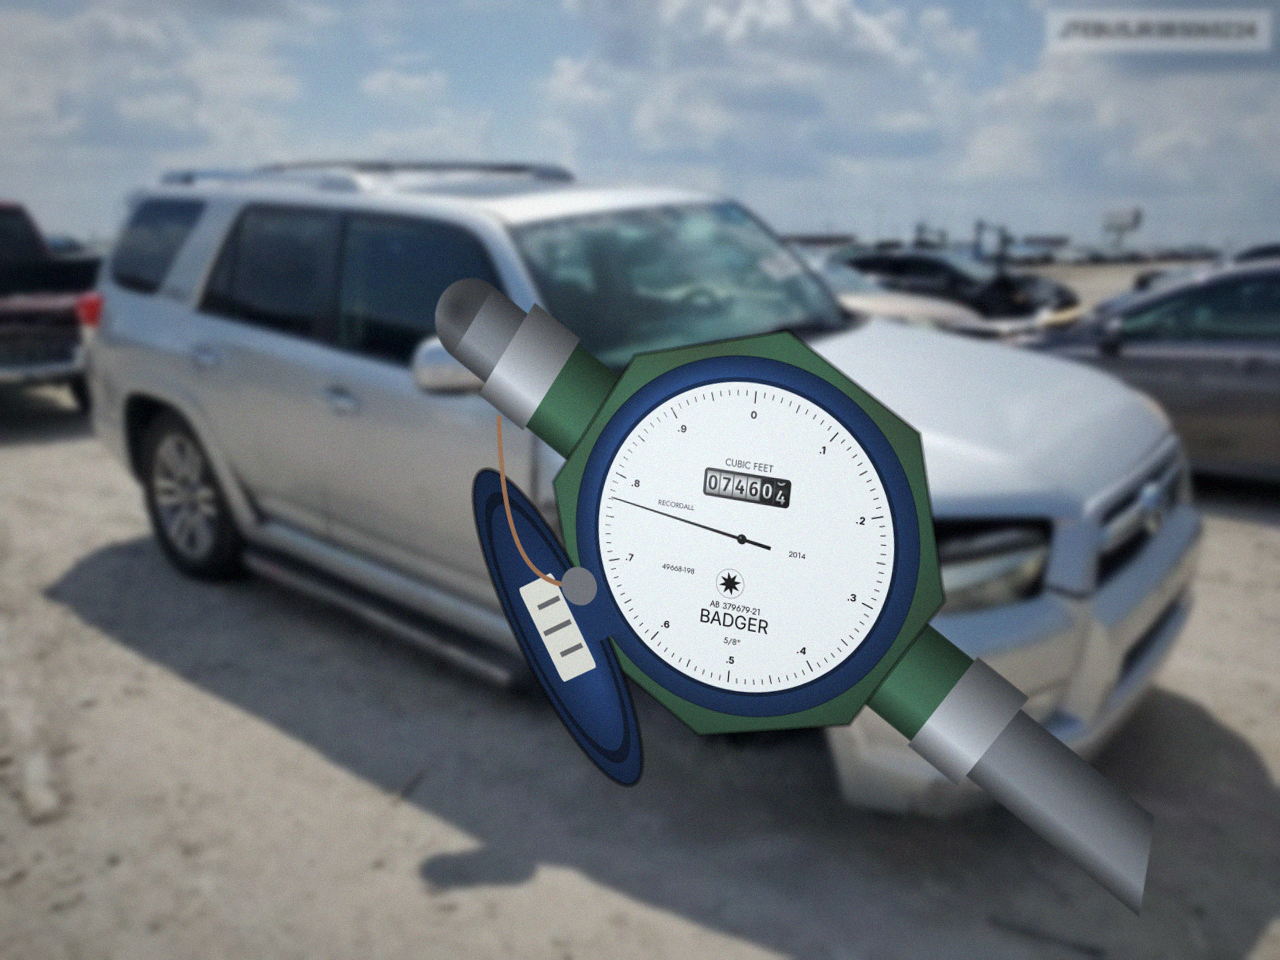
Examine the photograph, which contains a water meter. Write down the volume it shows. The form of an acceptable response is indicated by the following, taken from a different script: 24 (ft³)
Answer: 74603.77 (ft³)
